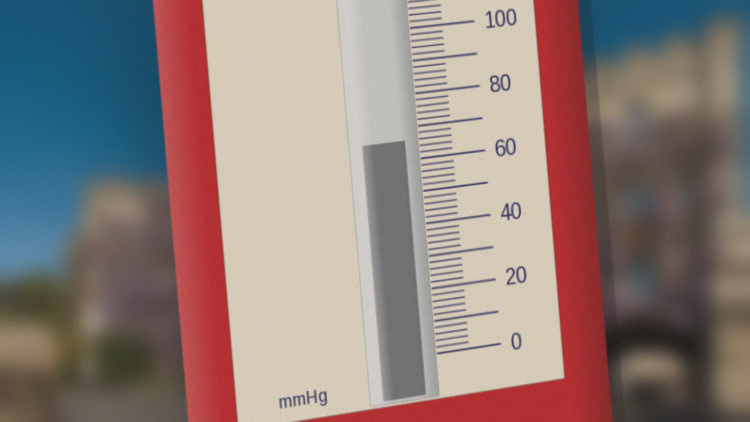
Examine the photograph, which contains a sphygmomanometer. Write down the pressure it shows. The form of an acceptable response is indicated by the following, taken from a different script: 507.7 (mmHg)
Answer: 66 (mmHg)
